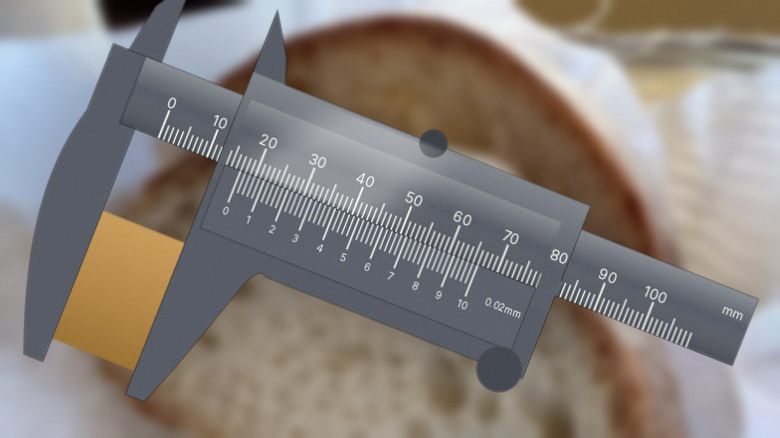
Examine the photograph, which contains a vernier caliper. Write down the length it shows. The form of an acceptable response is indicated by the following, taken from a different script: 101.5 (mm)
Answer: 17.0 (mm)
